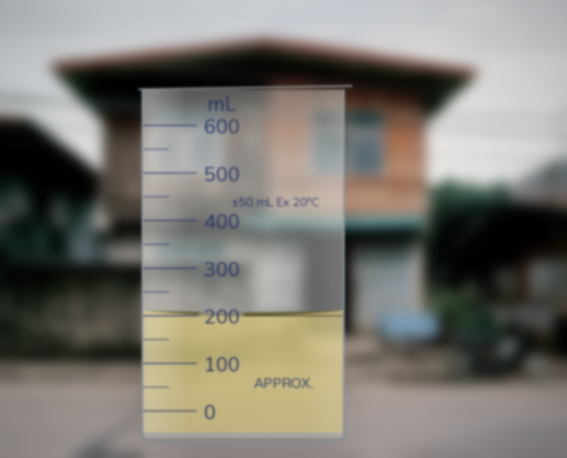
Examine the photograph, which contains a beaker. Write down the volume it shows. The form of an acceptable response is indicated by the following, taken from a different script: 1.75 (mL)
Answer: 200 (mL)
